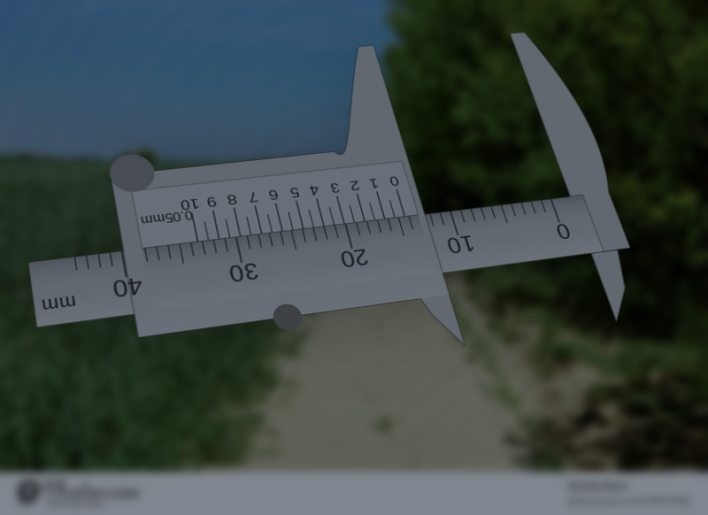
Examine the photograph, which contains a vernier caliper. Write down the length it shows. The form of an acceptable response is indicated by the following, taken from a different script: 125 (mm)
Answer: 14.4 (mm)
